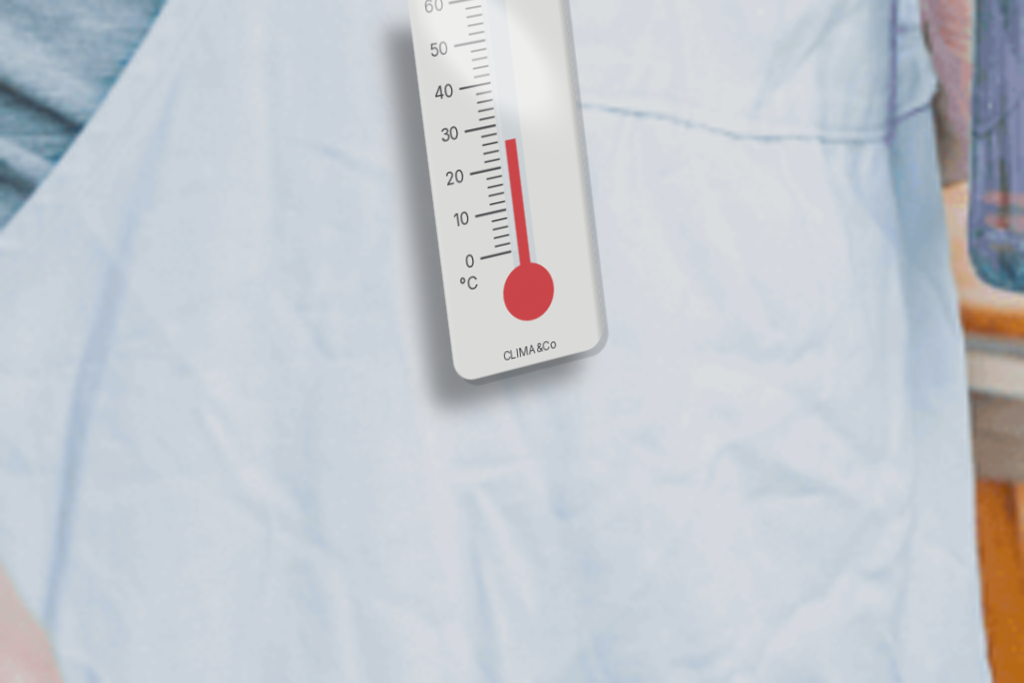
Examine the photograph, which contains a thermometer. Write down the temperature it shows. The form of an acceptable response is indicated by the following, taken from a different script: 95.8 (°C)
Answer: 26 (°C)
